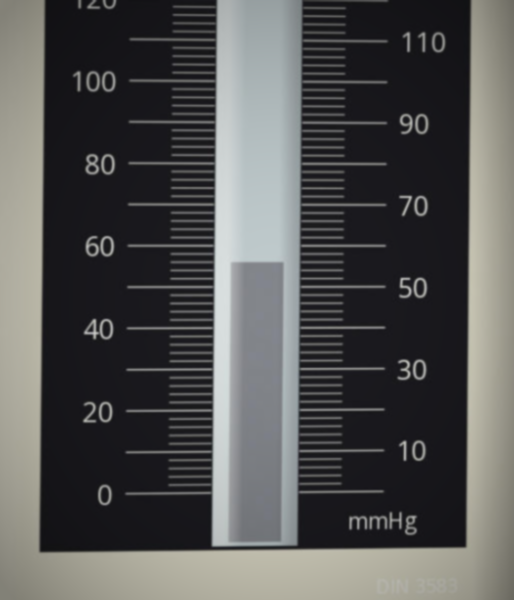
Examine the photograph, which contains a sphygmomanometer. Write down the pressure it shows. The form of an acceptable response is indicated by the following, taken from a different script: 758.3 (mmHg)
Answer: 56 (mmHg)
